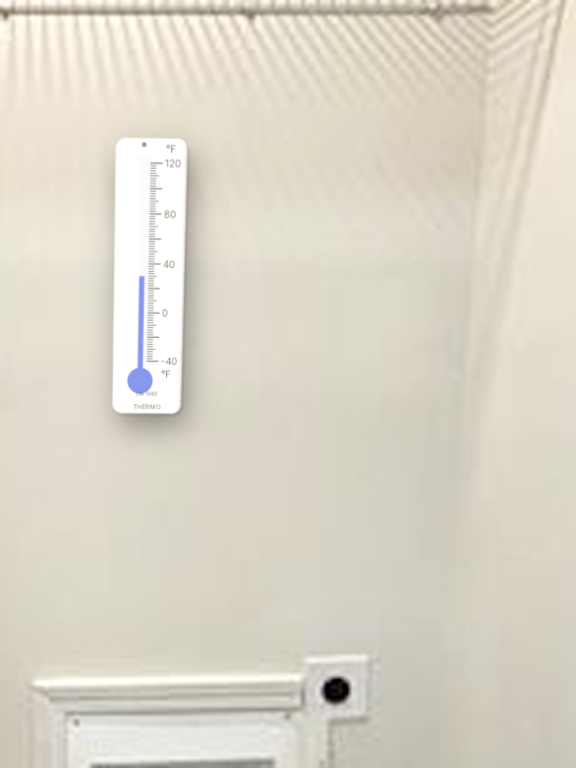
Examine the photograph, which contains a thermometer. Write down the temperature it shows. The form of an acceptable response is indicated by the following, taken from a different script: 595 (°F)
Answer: 30 (°F)
